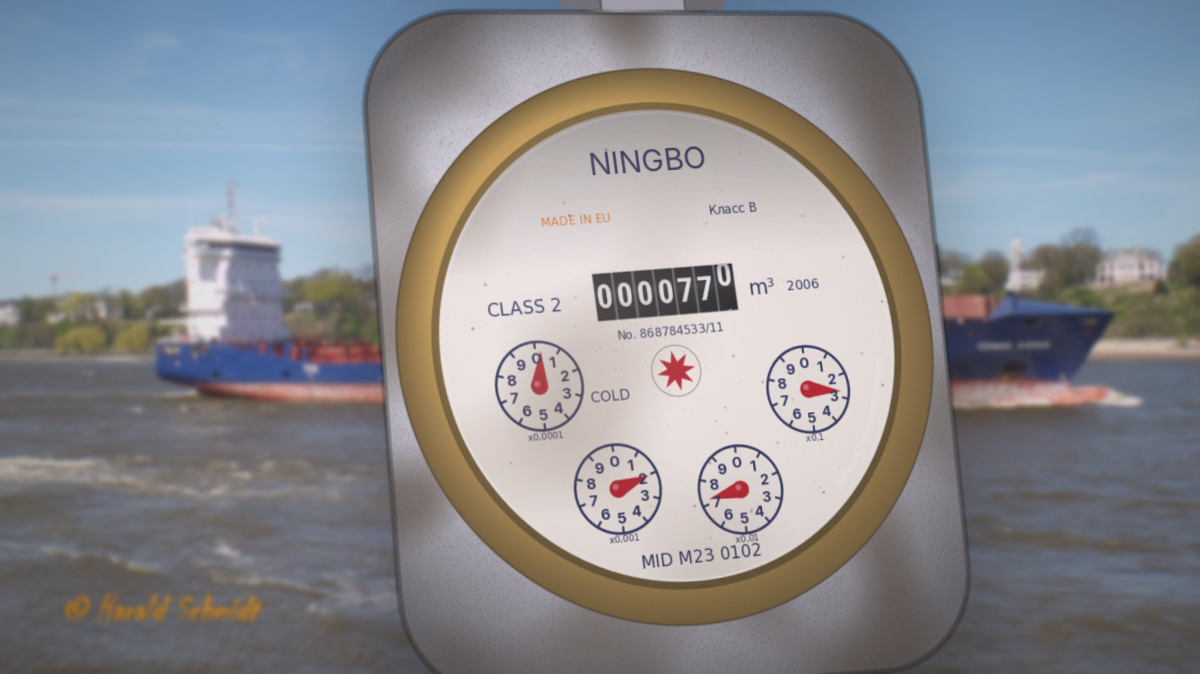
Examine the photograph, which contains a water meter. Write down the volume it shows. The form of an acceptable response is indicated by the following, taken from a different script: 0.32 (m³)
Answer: 770.2720 (m³)
